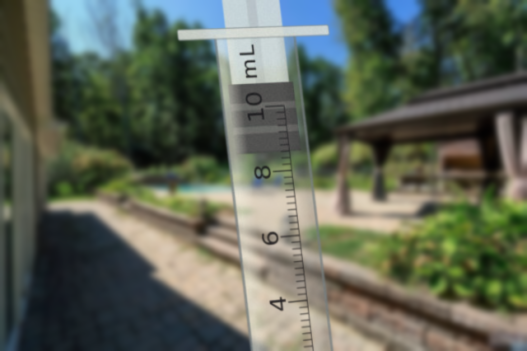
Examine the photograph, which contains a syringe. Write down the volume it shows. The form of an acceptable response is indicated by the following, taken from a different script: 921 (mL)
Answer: 8.6 (mL)
